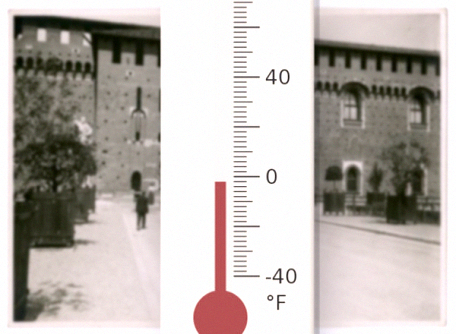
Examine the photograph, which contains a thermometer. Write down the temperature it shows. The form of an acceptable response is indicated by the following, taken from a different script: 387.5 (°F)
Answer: -2 (°F)
